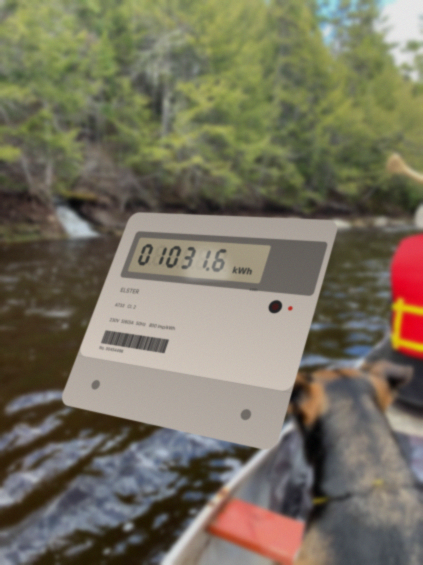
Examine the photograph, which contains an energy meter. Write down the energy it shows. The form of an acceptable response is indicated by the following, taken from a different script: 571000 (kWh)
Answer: 1031.6 (kWh)
